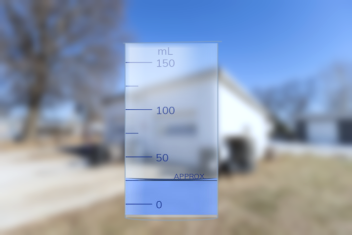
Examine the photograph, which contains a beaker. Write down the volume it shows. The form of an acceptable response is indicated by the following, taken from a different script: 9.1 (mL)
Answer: 25 (mL)
